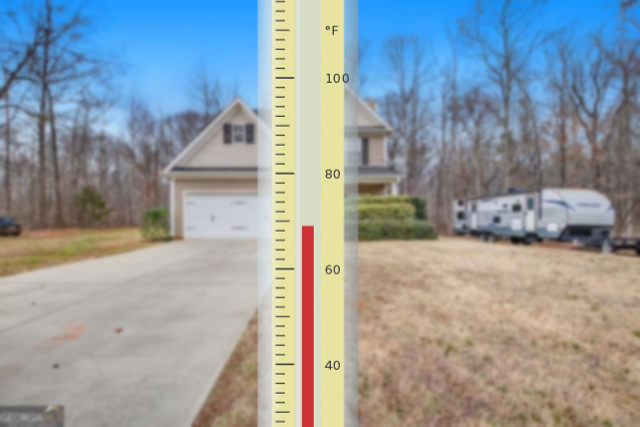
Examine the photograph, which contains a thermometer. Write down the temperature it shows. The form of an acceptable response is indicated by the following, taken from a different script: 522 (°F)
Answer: 69 (°F)
